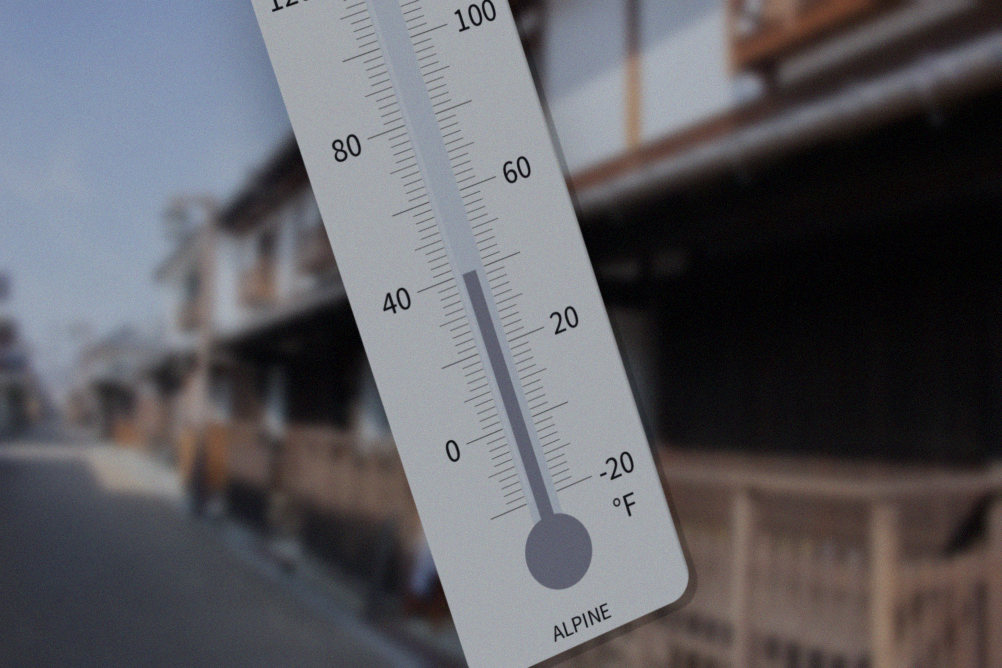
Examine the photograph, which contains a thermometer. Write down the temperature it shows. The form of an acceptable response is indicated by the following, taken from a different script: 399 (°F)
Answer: 40 (°F)
